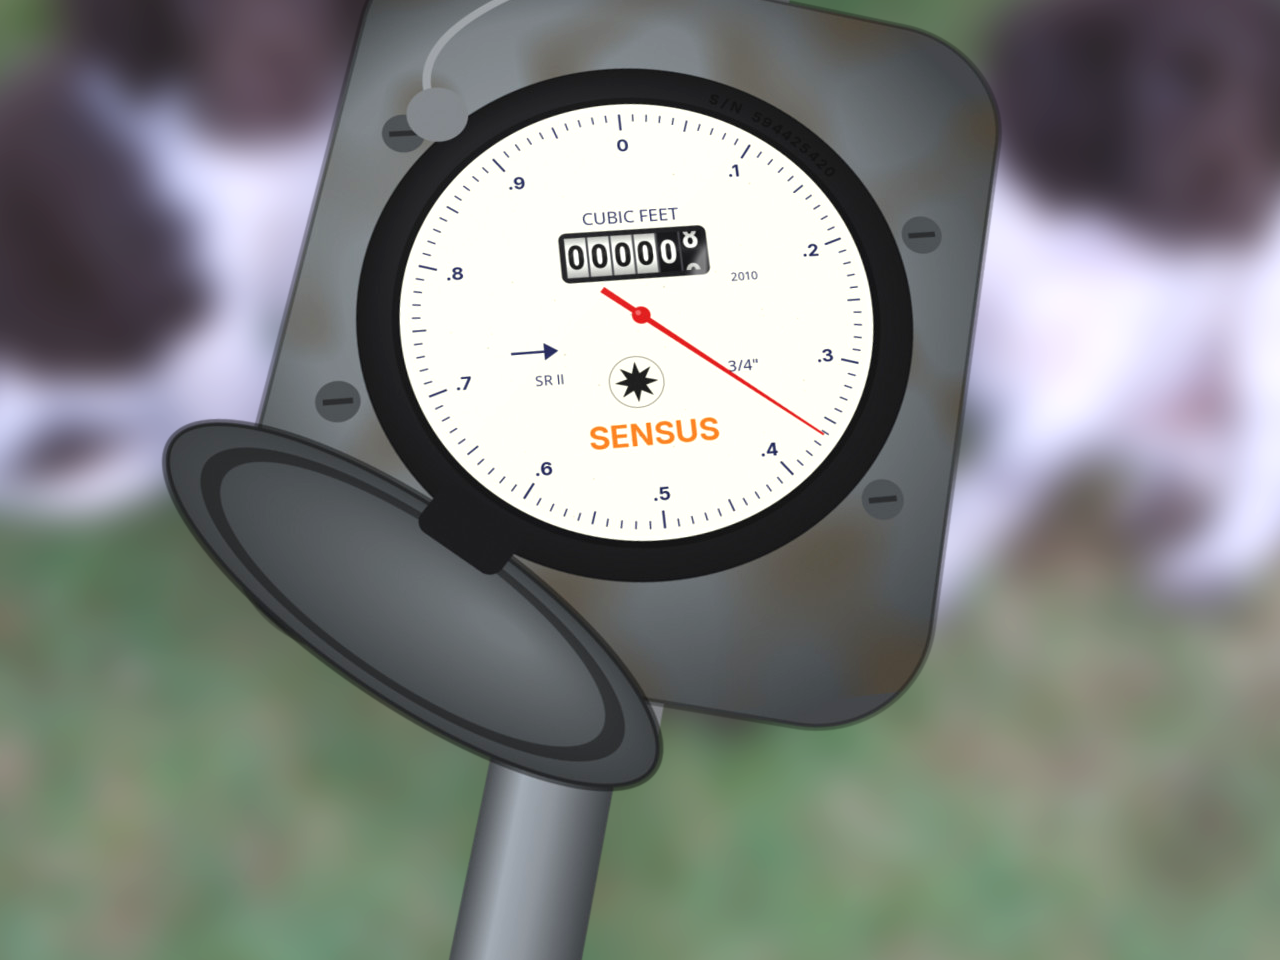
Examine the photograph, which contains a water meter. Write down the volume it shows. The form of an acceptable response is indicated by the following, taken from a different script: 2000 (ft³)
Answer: 8.36 (ft³)
